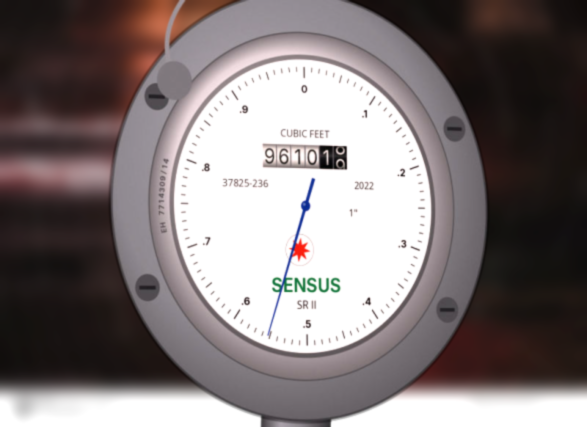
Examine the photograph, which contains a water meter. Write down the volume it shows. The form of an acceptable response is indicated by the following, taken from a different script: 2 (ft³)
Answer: 961018.55 (ft³)
